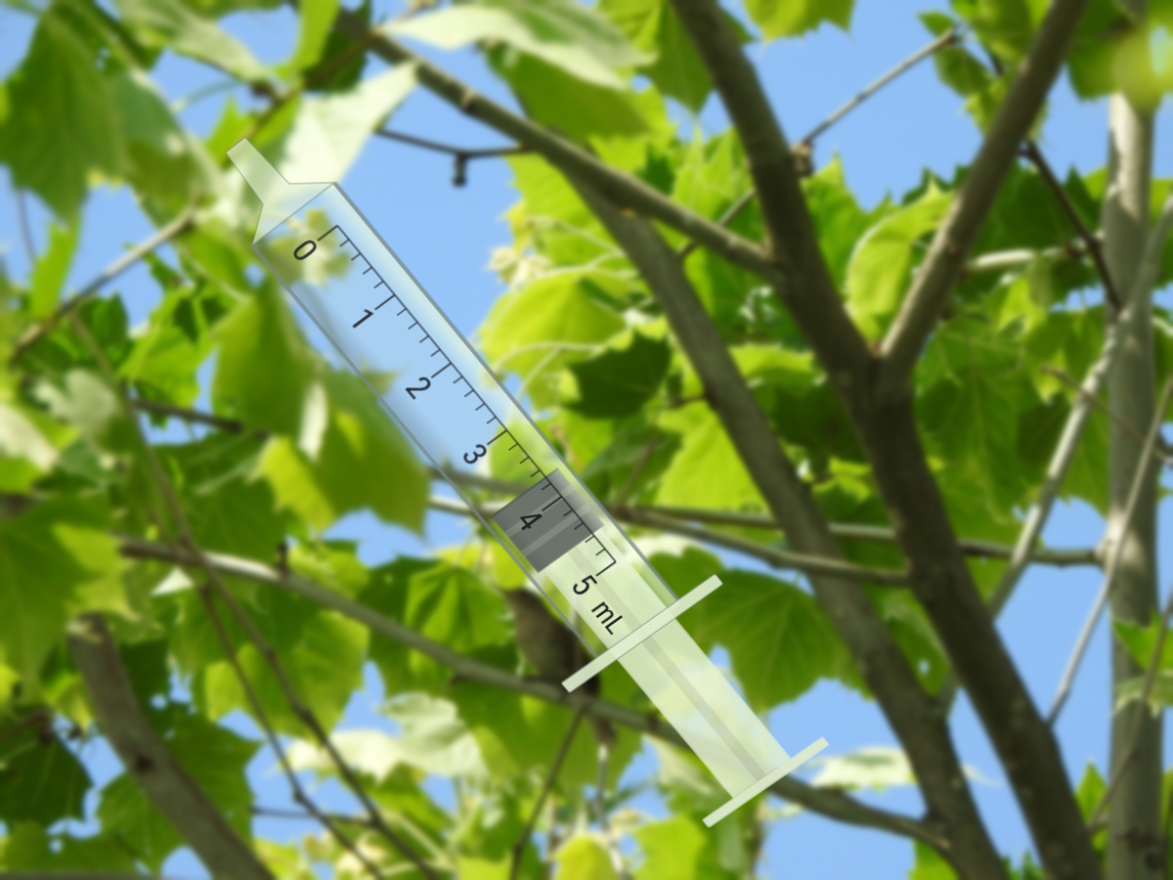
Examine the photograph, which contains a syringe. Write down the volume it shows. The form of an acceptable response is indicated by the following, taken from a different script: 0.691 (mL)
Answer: 3.7 (mL)
